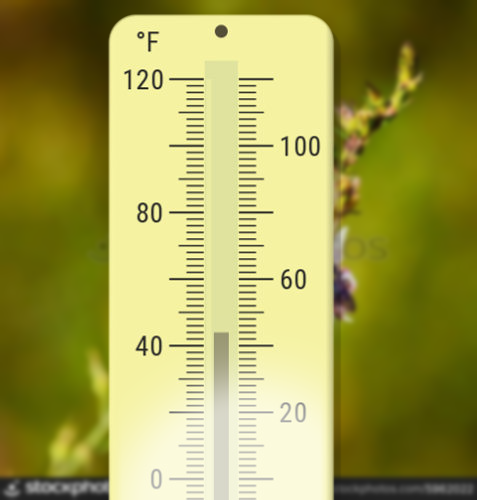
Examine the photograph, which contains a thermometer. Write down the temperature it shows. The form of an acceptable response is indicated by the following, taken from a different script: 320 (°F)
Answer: 44 (°F)
